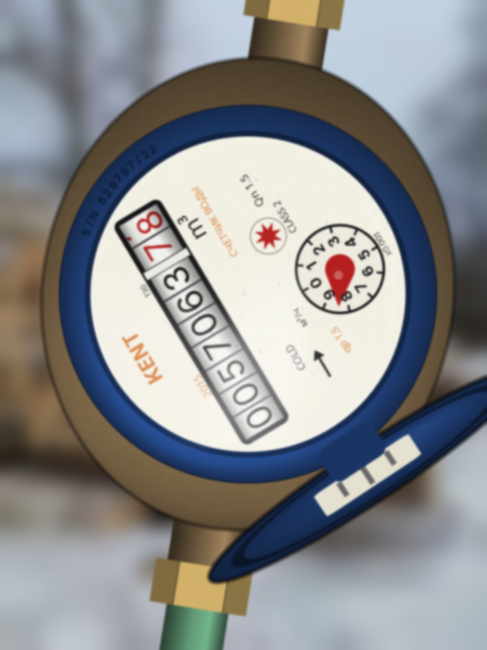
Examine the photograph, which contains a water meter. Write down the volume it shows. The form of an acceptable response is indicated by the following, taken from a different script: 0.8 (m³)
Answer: 57063.778 (m³)
